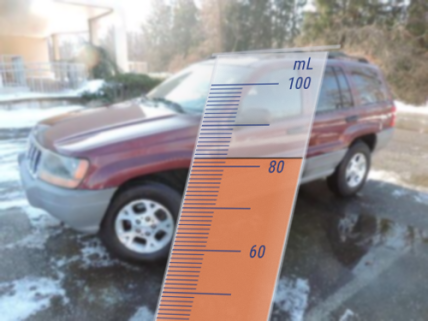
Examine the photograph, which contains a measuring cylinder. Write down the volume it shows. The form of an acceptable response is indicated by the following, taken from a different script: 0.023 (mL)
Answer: 82 (mL)
